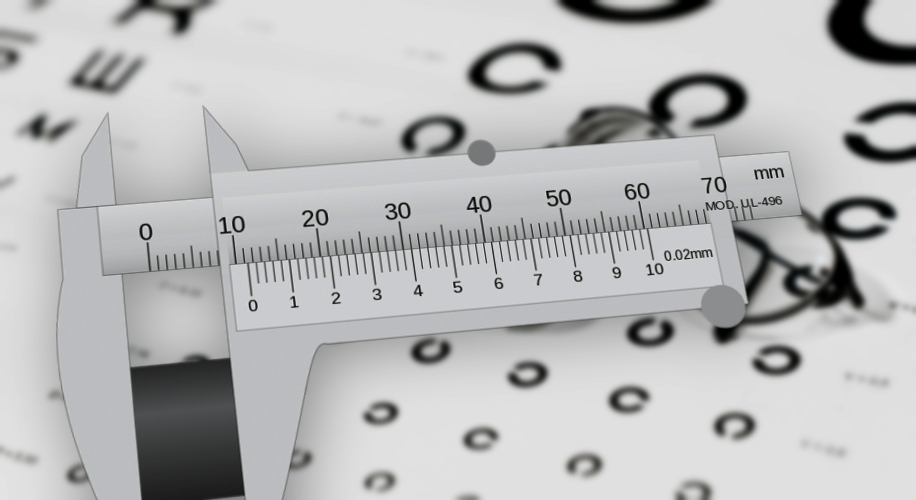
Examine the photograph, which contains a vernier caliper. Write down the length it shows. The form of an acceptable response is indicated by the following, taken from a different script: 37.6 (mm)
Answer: 11.4 (mm)
